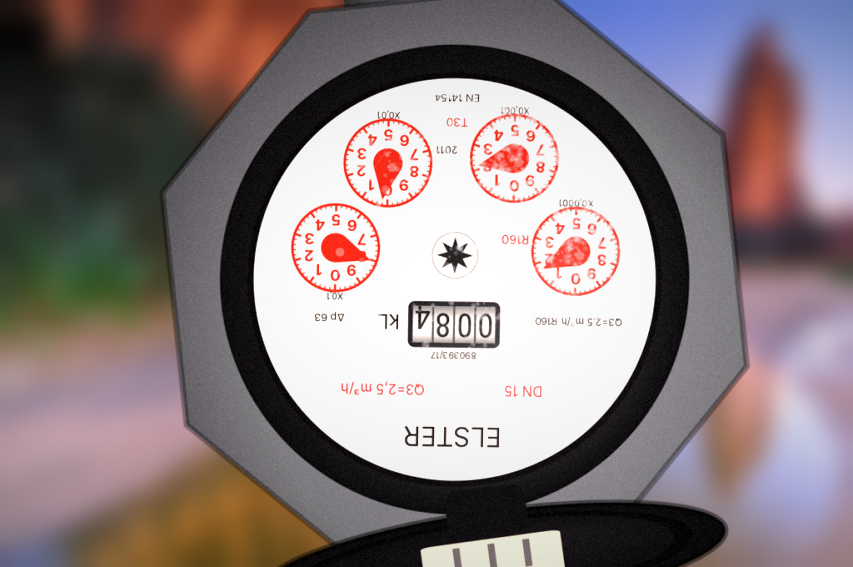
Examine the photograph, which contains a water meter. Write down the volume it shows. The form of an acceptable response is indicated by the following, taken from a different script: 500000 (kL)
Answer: 83.8021 (kL)
